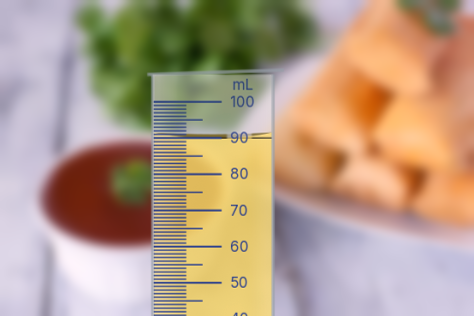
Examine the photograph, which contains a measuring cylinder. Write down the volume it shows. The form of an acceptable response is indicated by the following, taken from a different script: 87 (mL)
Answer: 90 (mL)
